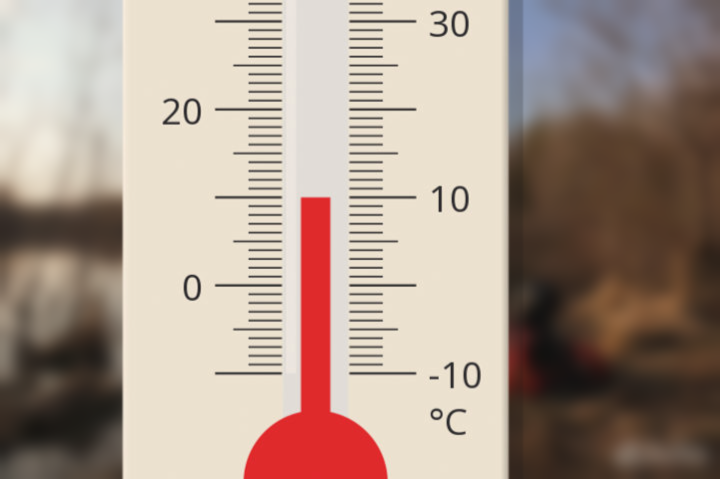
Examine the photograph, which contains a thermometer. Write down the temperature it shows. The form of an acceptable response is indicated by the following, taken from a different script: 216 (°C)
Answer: 10 (°C)
